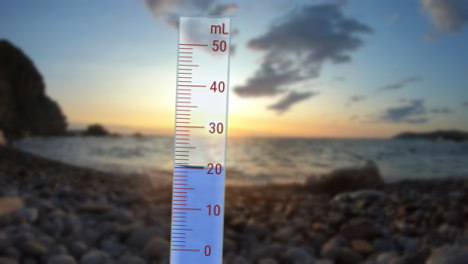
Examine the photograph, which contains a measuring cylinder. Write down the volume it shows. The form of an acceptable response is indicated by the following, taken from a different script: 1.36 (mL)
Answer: 20 (mL)
